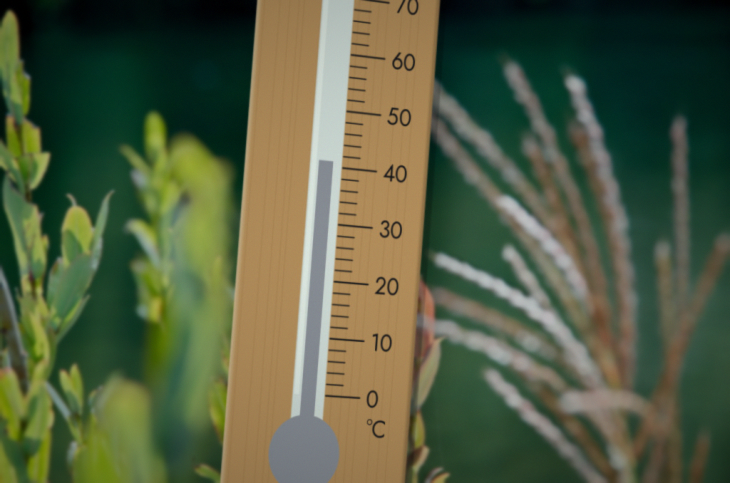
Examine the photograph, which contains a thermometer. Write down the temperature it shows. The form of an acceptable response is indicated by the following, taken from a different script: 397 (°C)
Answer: 41 (°C)
